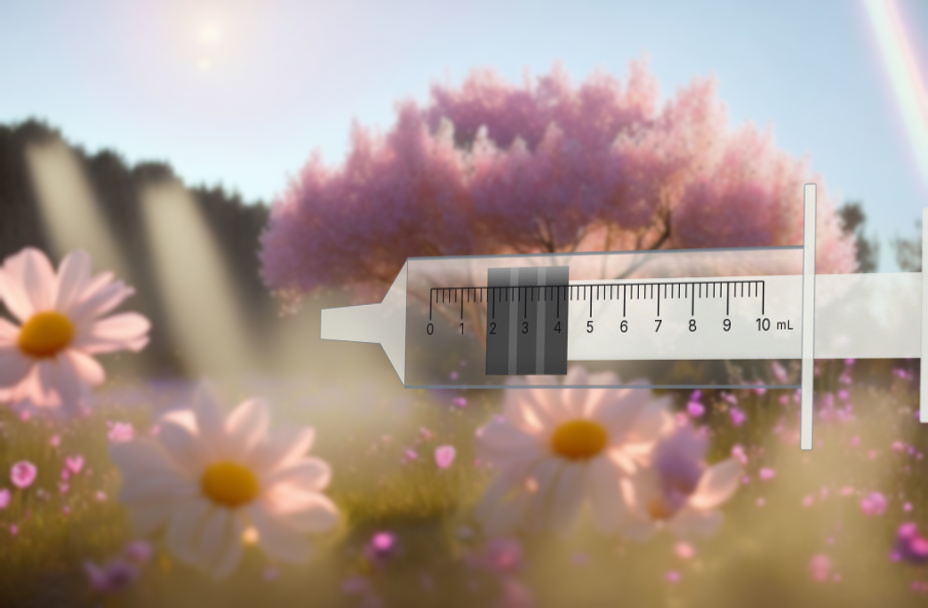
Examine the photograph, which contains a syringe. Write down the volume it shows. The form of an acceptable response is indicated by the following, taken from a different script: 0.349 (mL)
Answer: 1.8 (mL)
